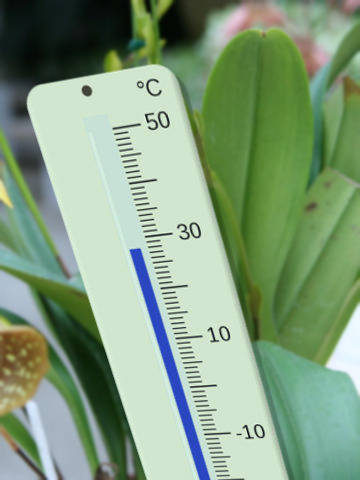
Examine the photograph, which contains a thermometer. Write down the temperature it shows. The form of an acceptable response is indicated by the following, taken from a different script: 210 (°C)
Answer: 28 (°C)
